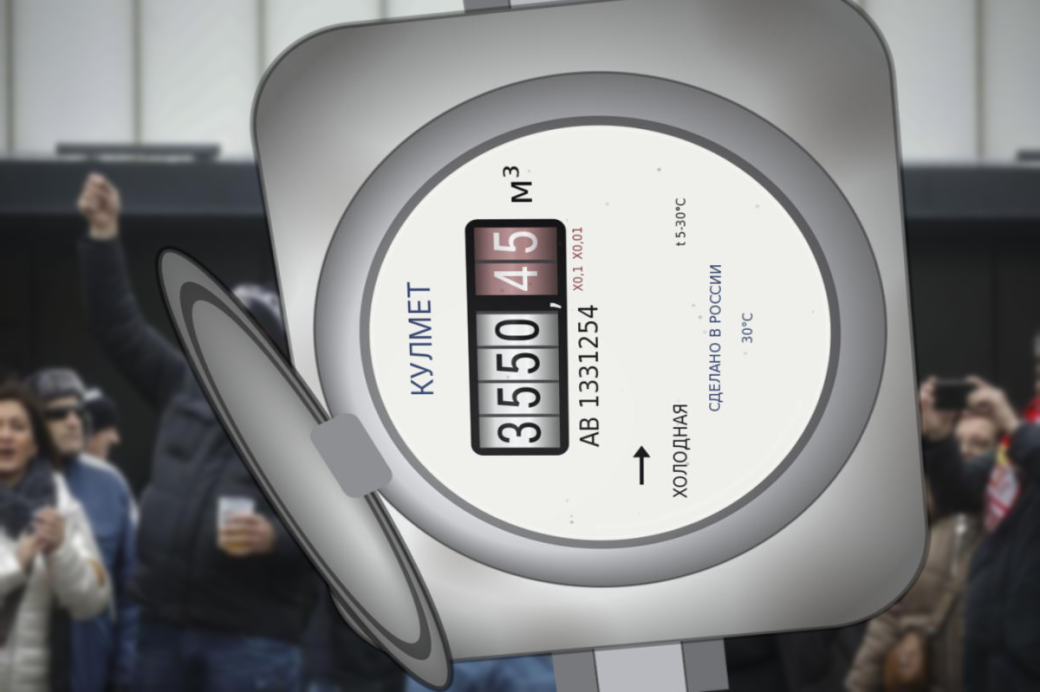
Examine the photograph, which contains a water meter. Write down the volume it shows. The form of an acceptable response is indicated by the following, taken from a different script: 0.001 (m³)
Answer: 3550.45 (m³)
